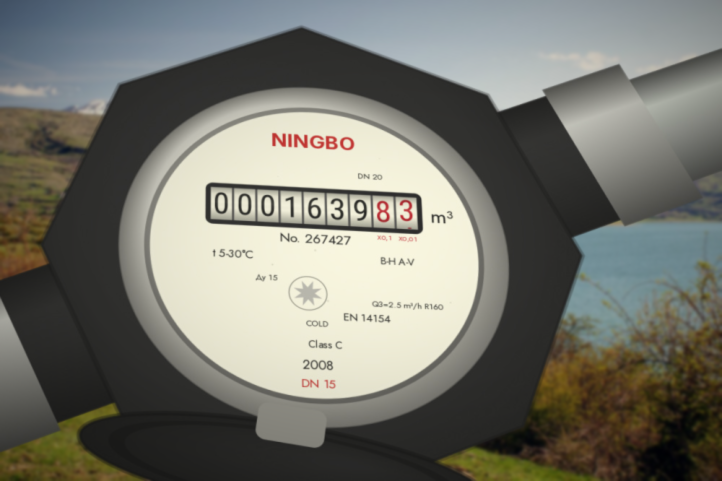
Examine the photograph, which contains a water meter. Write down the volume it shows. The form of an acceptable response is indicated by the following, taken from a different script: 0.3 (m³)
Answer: 1639.83 (m³)
